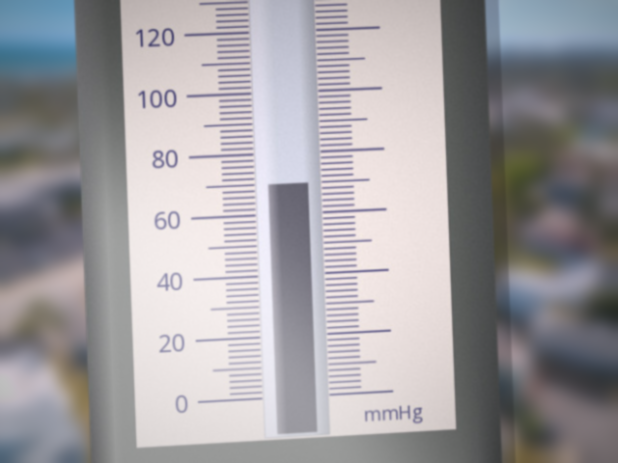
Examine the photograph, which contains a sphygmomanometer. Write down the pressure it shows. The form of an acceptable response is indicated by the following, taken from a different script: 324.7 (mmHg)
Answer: 70 (mmHg)
